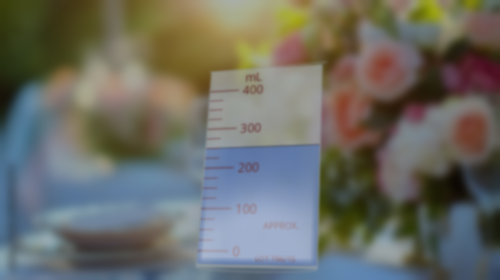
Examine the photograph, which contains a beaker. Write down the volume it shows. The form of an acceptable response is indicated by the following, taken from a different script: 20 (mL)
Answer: 250 (mL)
